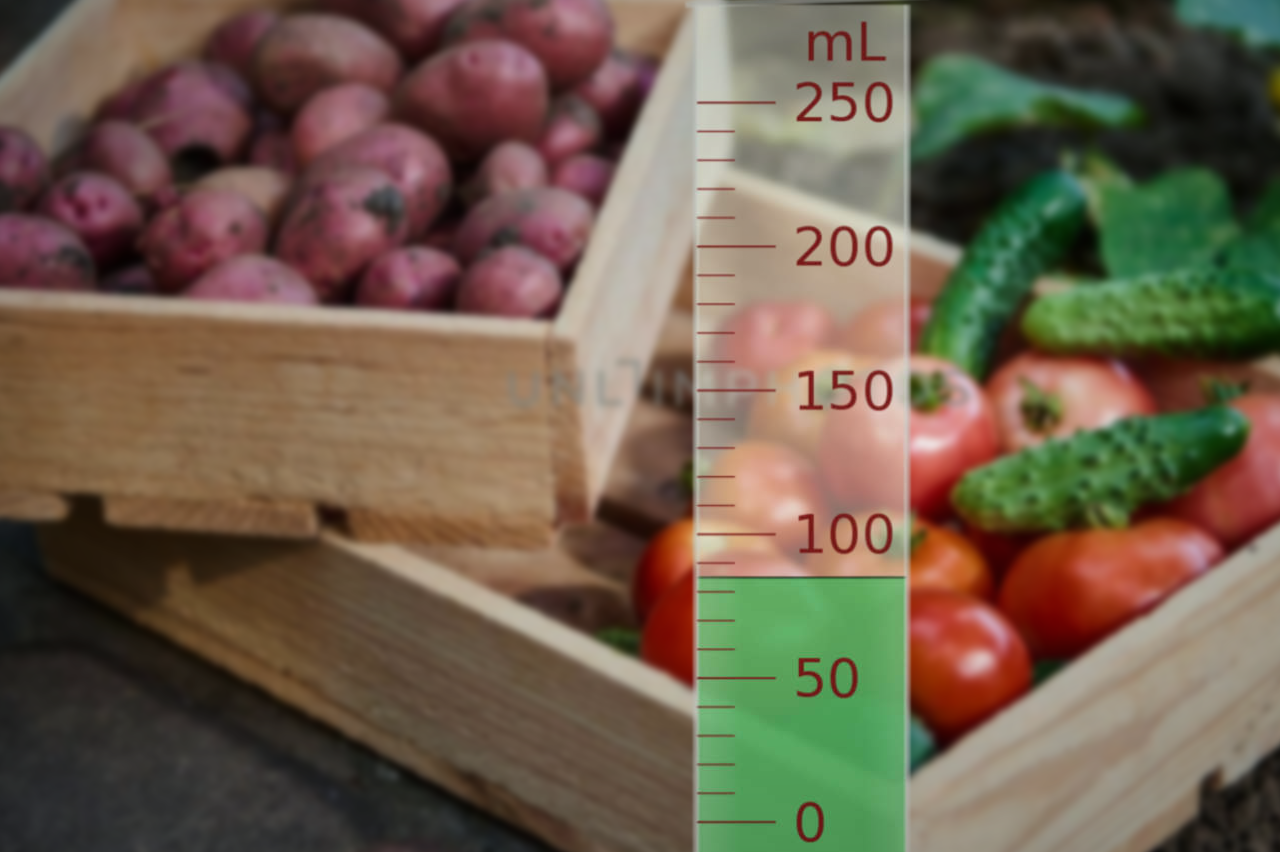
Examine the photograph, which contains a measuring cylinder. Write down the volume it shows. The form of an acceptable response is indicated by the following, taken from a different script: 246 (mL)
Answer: 85 (mL)
